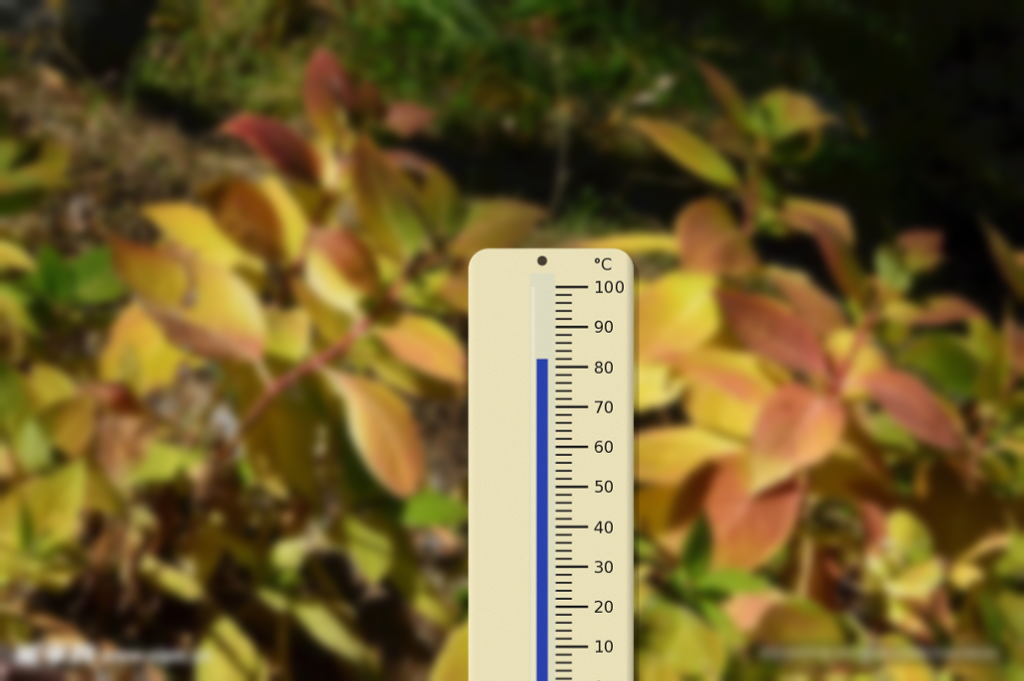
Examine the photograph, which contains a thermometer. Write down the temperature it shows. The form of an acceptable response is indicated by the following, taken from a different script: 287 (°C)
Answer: 82 (°C)
